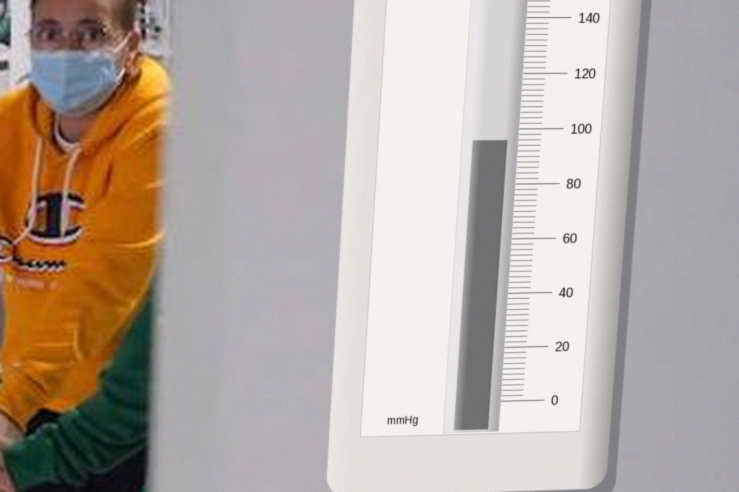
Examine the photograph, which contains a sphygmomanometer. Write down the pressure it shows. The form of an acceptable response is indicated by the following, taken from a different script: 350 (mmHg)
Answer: 96 (mmHg)
